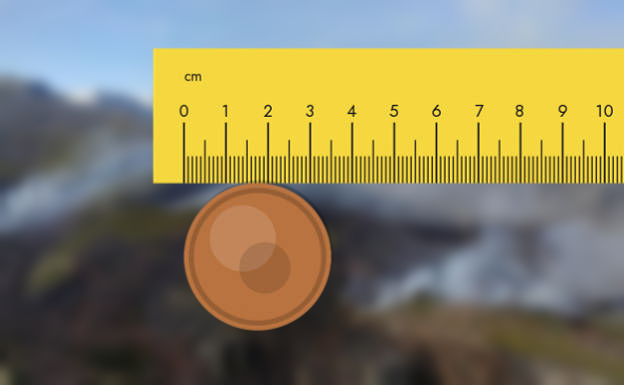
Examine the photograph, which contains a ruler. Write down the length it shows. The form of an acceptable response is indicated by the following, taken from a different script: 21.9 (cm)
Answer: 3.5 (cm)
